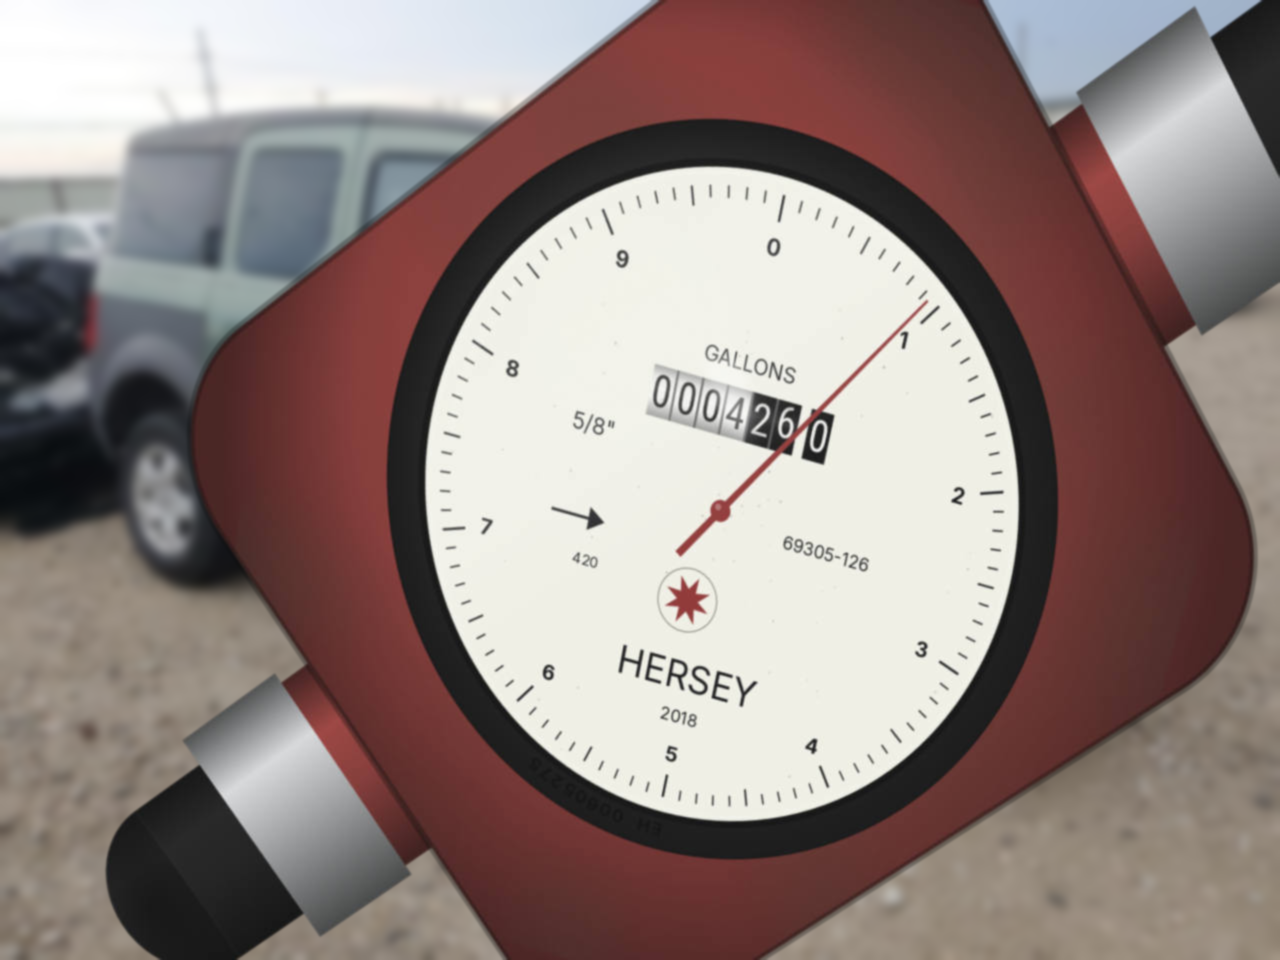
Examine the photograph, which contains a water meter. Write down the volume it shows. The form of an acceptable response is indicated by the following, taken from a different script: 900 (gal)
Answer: 4260.9 (gal)
